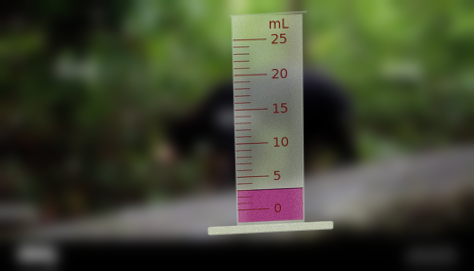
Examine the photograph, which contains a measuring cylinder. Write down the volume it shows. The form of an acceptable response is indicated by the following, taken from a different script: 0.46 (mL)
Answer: 3 (mL)
